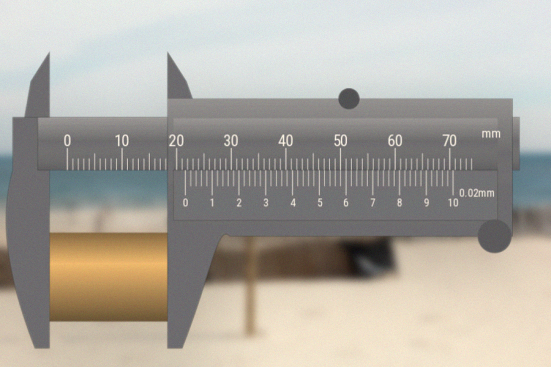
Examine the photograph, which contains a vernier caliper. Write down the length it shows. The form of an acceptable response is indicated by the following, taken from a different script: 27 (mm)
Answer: 21.6 (mm)
